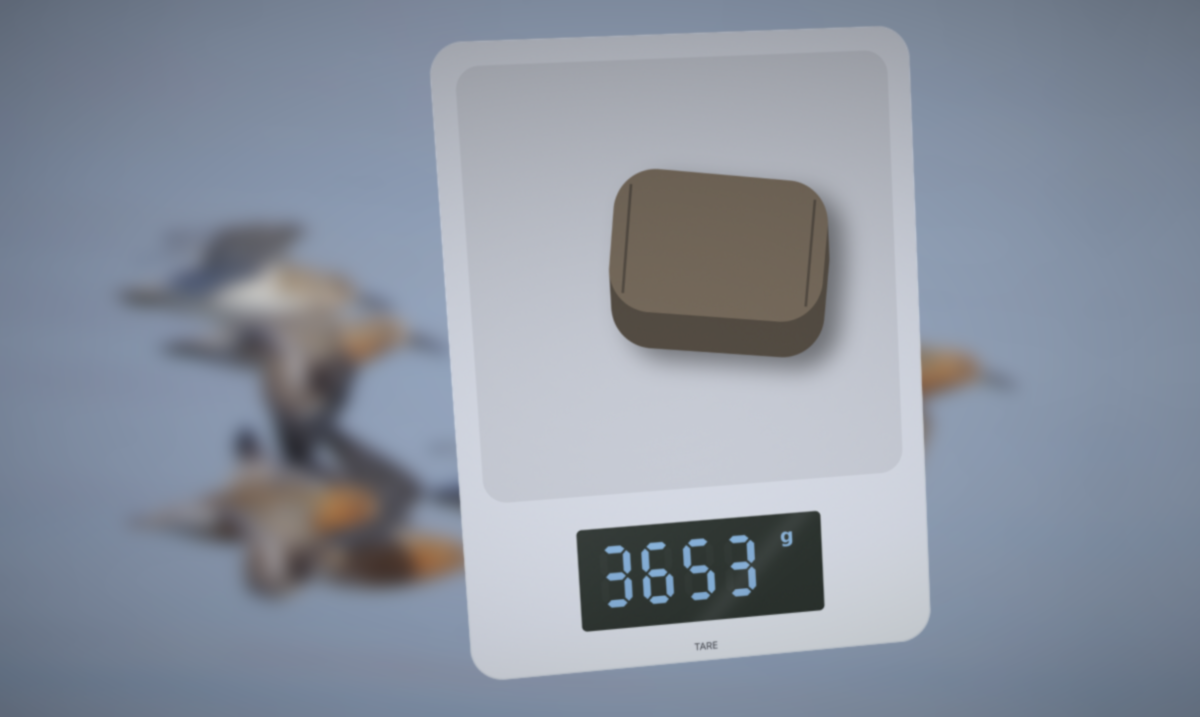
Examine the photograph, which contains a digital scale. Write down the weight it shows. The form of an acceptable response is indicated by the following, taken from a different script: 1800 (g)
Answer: 3653 (g)
